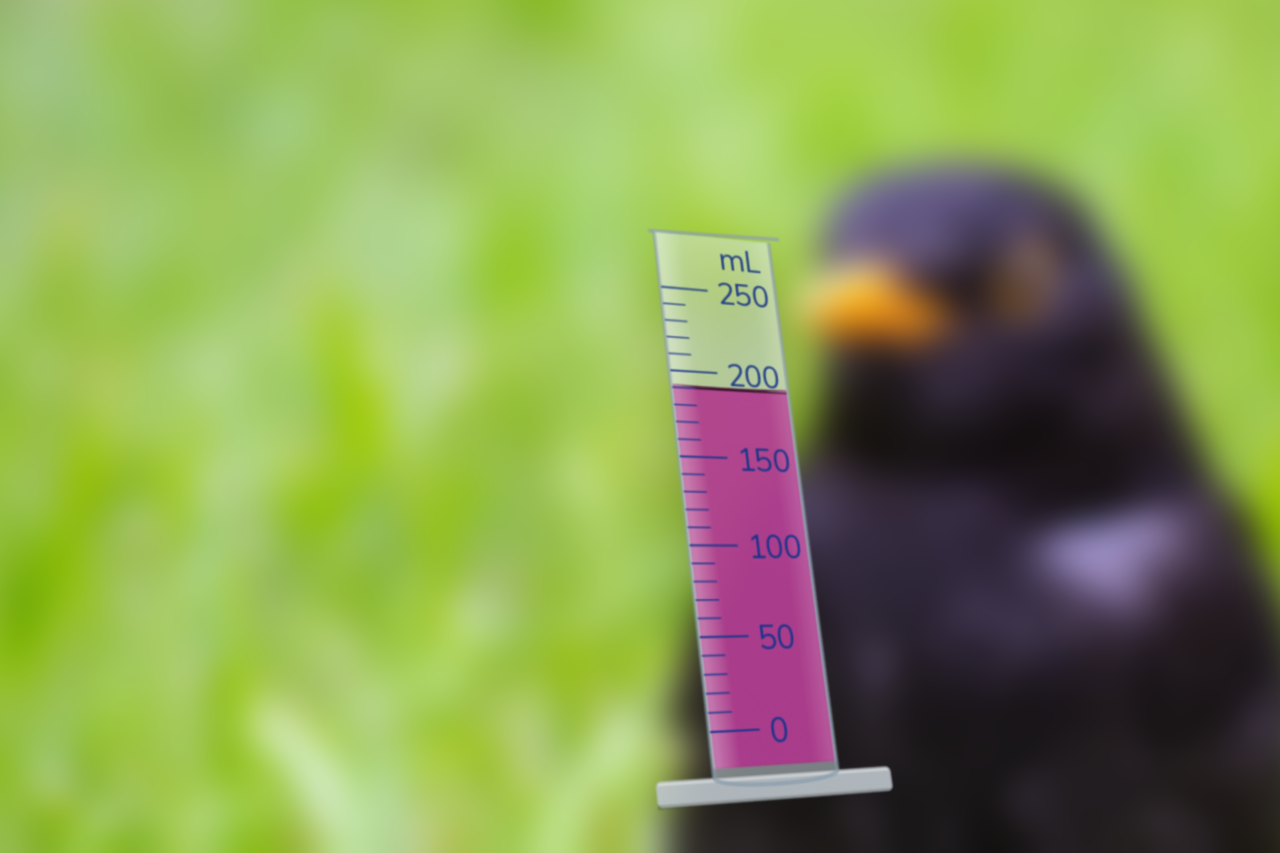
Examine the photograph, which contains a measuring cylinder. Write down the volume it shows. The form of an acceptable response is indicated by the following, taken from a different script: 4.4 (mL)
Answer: 190 (mL)
